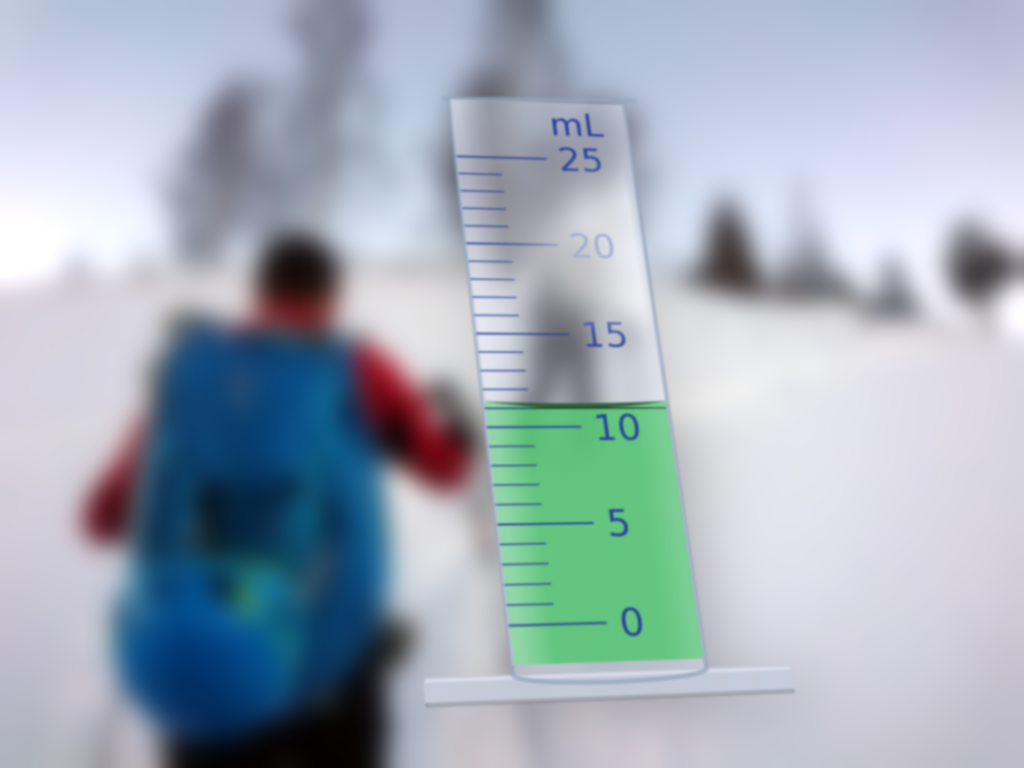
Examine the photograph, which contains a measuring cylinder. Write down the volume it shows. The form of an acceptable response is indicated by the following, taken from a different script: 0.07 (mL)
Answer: 11 (mL)
